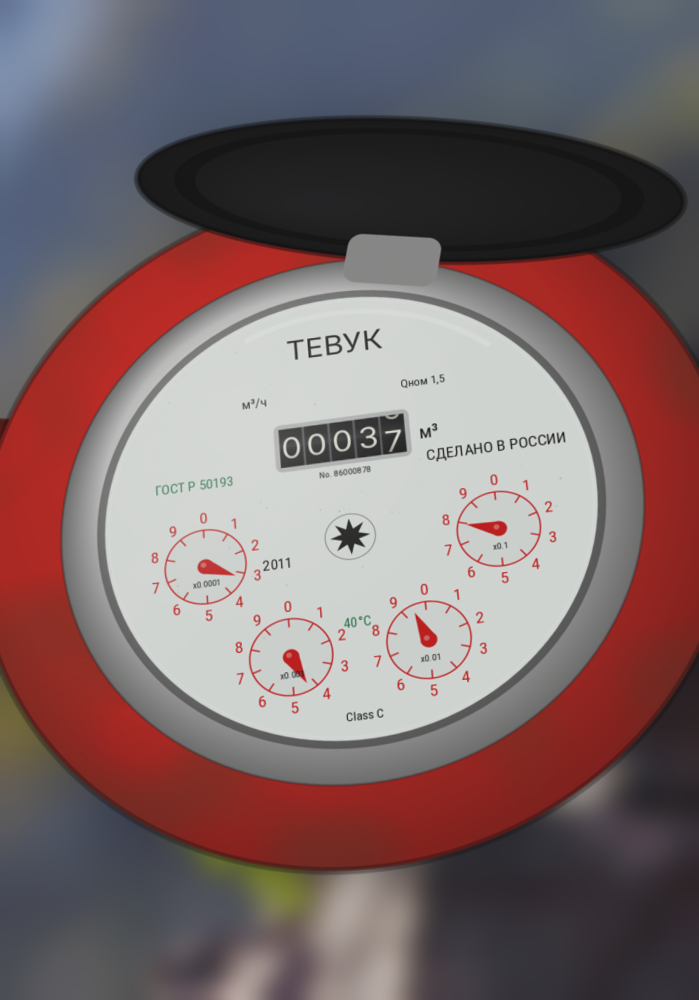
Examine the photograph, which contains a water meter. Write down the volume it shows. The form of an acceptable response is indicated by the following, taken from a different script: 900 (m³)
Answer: 36.7943 (m³)
